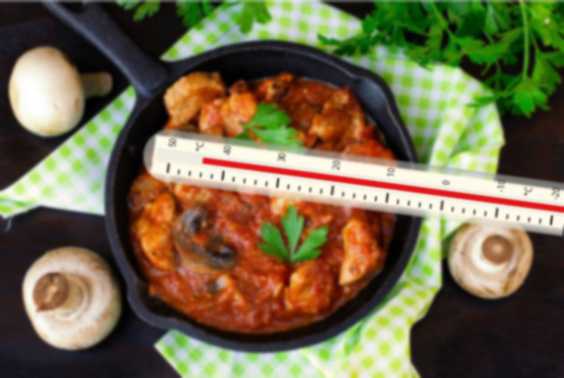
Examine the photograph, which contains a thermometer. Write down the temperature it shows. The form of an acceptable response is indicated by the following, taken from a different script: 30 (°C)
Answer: 44 (°C)
